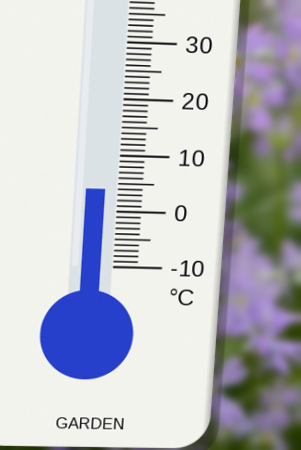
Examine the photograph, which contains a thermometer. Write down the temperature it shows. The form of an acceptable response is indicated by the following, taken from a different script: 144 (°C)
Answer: 4 (°C)
